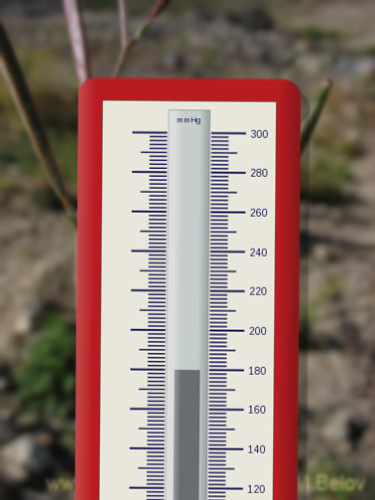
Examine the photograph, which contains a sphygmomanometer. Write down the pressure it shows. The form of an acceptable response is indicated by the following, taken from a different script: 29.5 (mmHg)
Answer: 180 (mmHg)
